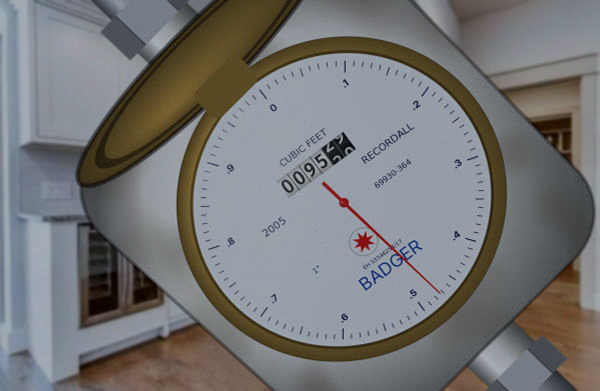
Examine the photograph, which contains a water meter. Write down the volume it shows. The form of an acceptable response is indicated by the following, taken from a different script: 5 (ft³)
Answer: 9529.47 (ft³)
